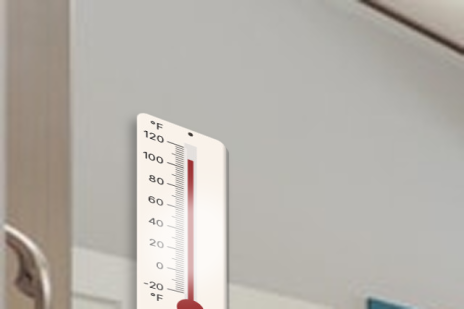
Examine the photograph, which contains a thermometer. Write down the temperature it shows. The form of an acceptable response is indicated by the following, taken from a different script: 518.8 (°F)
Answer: 110 (°F)
